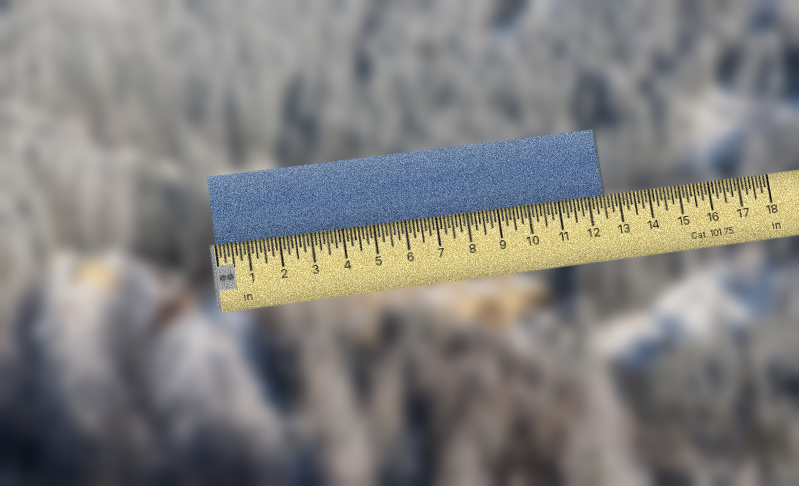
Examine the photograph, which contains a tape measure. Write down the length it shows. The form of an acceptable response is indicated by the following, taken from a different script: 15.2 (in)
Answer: 12.5 (in)
